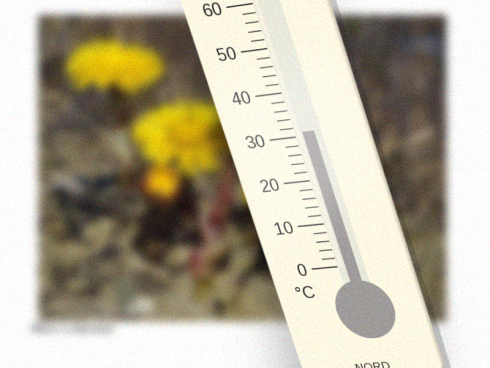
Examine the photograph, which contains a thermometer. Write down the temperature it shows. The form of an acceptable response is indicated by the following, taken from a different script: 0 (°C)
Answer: 31 (°C)
